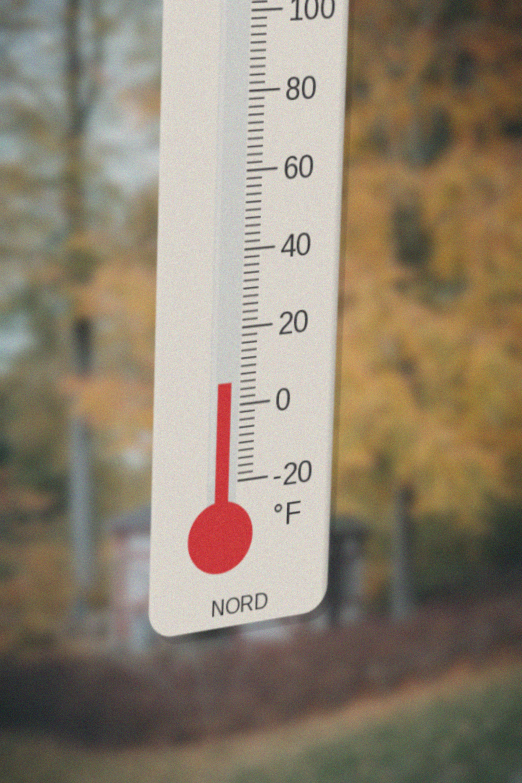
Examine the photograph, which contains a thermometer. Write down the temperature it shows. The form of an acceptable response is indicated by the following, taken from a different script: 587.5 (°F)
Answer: 6 (°F)
